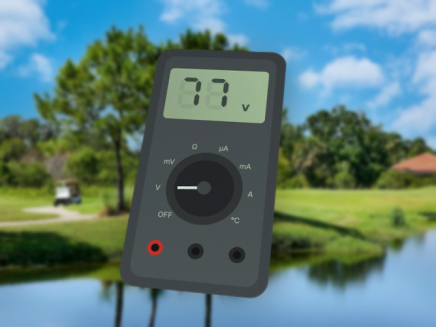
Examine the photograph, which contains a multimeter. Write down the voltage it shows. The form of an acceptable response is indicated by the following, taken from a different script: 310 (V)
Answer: 77 (V)
